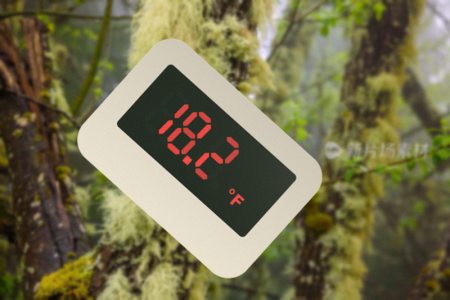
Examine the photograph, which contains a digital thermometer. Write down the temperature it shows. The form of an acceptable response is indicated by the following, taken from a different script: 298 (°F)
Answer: 18.2 (°F)
